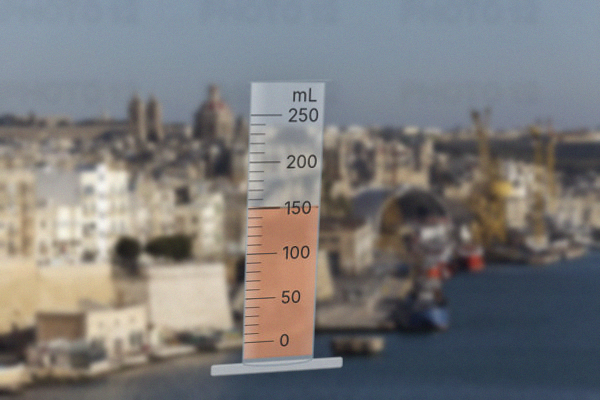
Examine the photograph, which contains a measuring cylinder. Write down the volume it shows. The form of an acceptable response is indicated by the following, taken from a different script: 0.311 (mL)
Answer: 150 (mL)
